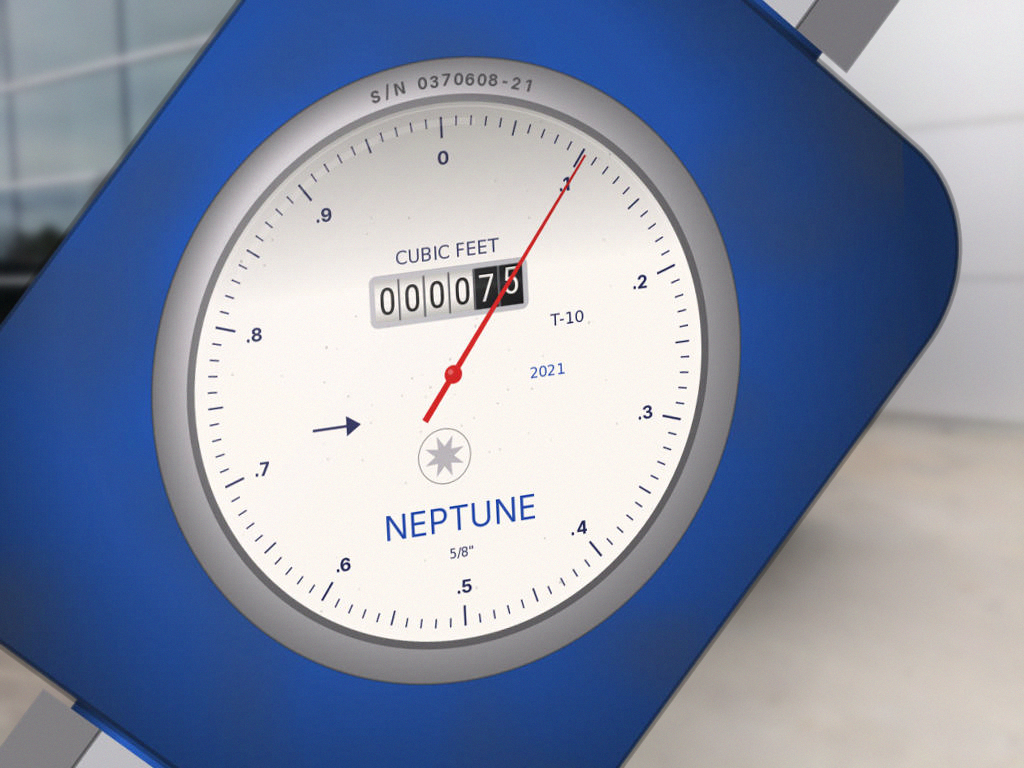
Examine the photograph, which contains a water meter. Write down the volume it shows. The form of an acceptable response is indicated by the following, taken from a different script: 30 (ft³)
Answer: 75.10 (ft³)
